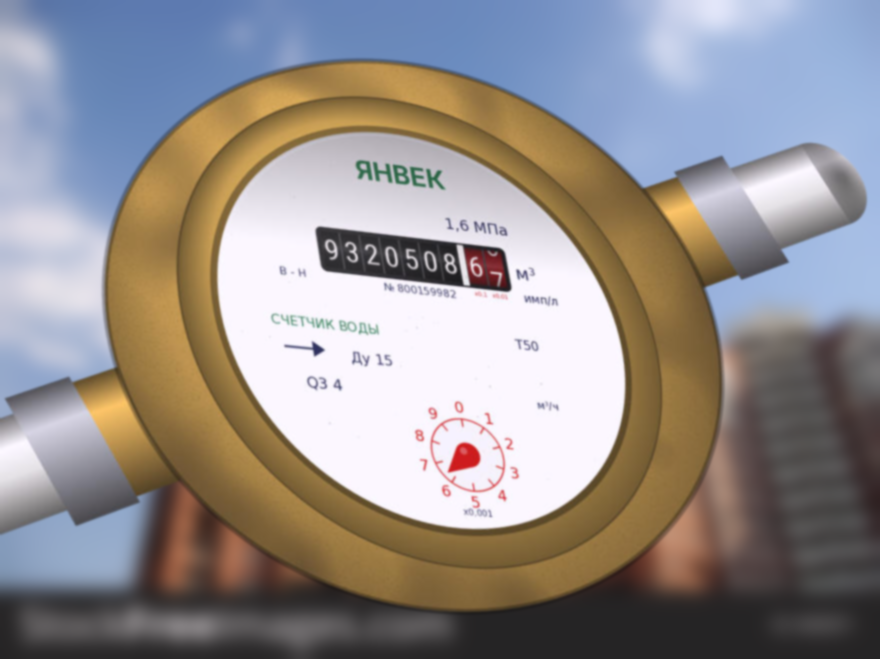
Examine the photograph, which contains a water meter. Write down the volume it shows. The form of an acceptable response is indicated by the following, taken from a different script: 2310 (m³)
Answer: 9320508.666 (m³)
